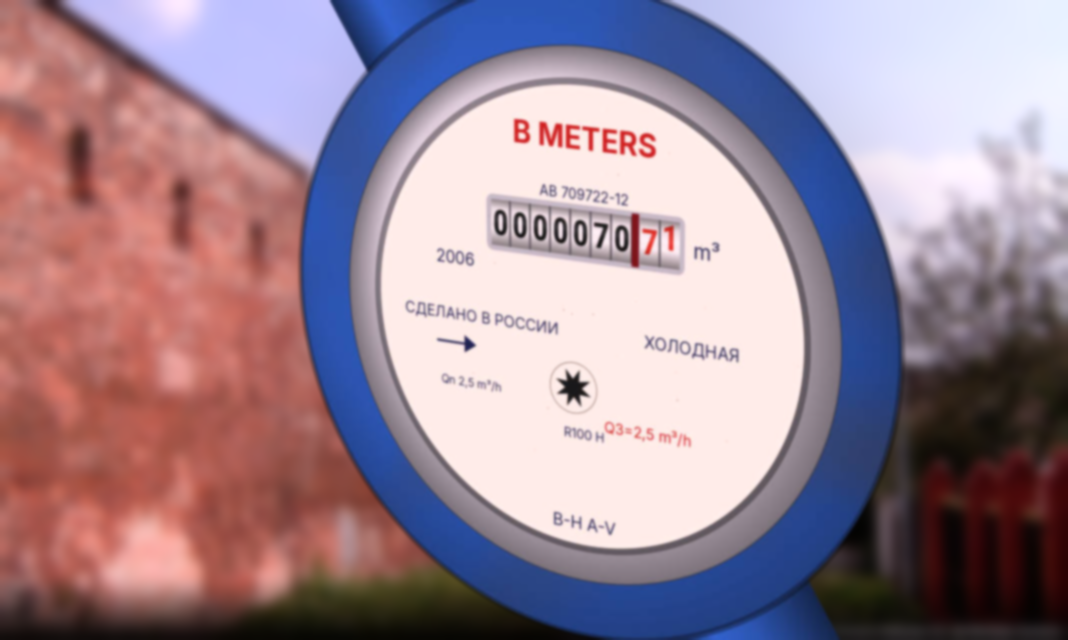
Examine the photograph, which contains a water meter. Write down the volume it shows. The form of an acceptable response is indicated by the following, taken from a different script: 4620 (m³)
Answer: 70.71 (m³)
